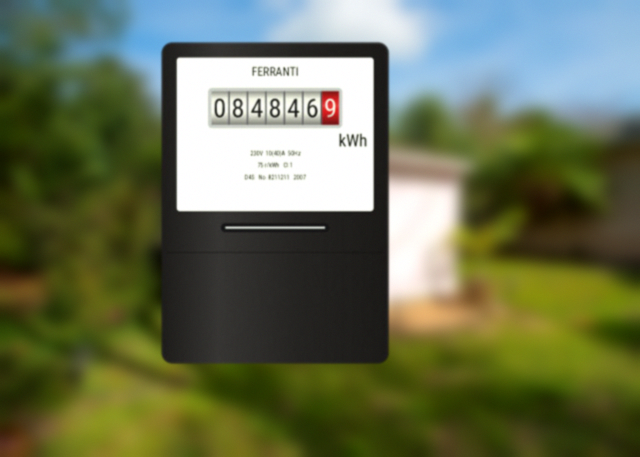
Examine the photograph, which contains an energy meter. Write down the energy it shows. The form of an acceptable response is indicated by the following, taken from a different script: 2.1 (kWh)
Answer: 84846.9 (kWh)
